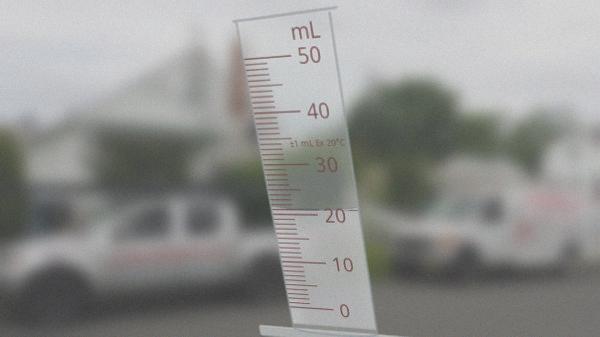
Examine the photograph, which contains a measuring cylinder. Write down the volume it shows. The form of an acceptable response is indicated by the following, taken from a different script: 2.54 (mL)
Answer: 21 (mL)
